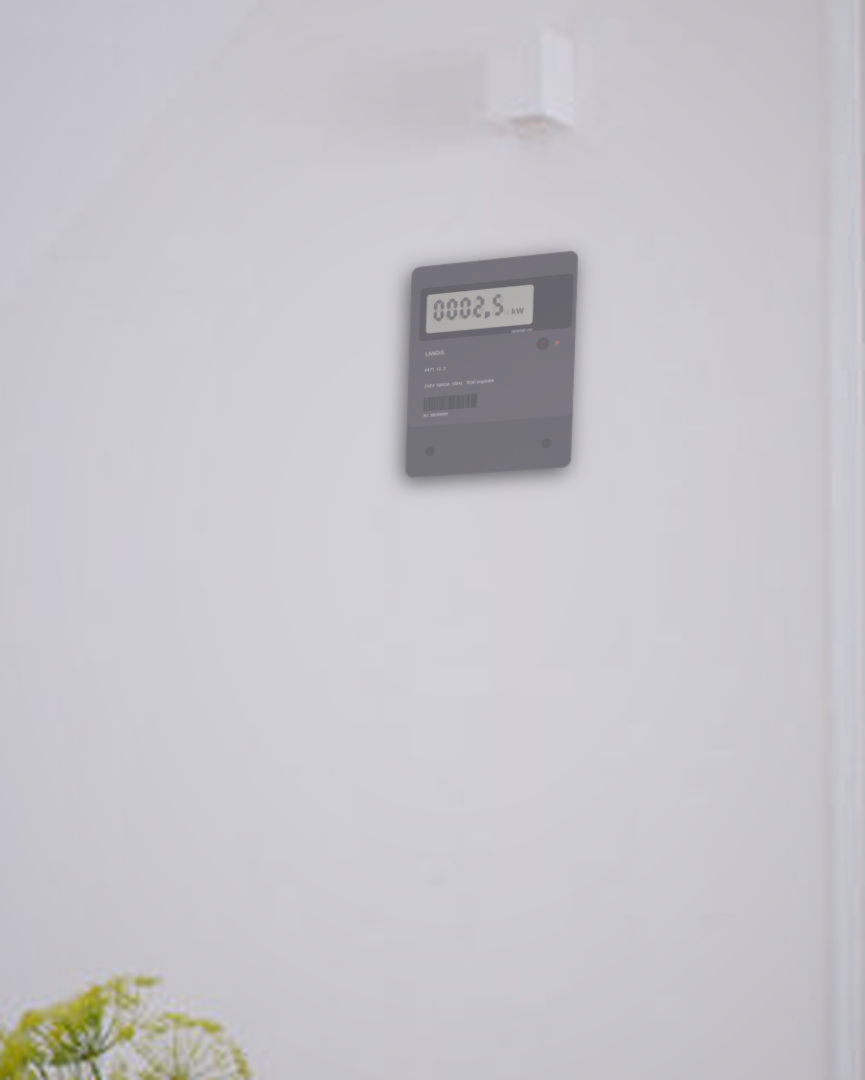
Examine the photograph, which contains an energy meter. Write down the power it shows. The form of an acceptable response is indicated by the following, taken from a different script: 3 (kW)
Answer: 2.5 (kW)
